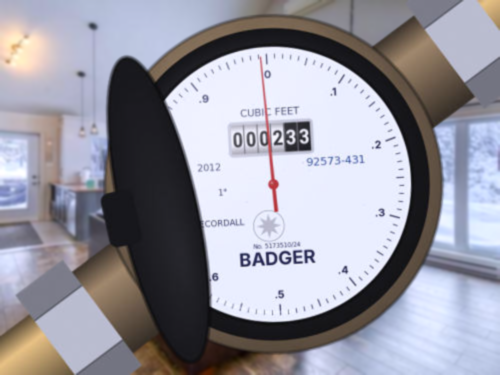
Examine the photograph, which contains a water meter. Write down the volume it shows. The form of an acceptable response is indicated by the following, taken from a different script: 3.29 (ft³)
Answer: 232.99 (ft³)
